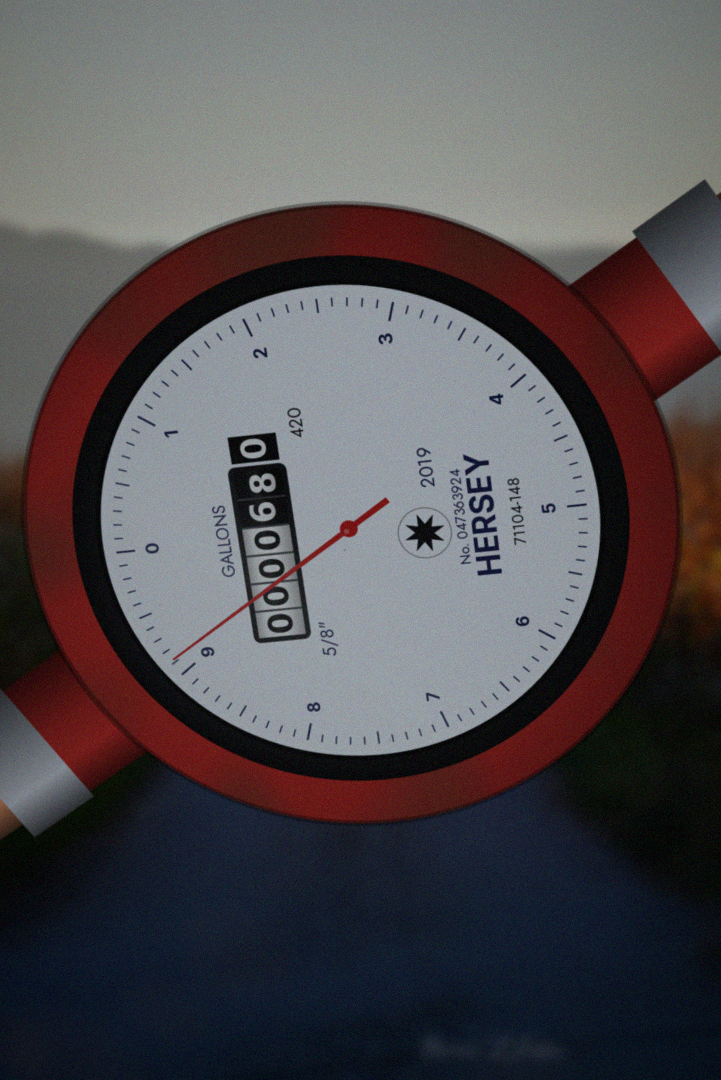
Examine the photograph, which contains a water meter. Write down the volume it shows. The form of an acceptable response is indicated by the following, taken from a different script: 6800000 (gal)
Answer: 679.1 (gal)
